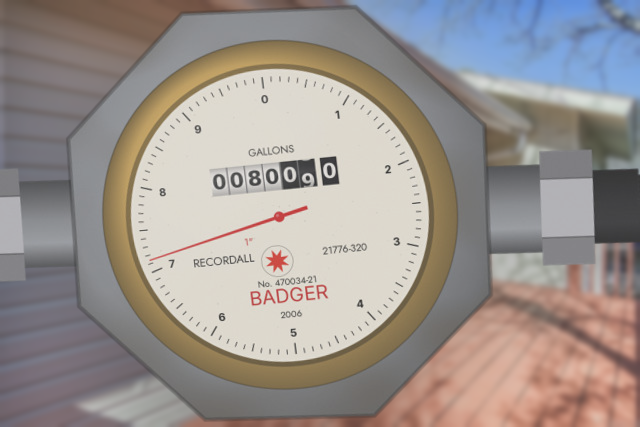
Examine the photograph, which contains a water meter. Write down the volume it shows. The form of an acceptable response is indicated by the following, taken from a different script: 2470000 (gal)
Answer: 80087.1 (gal)
